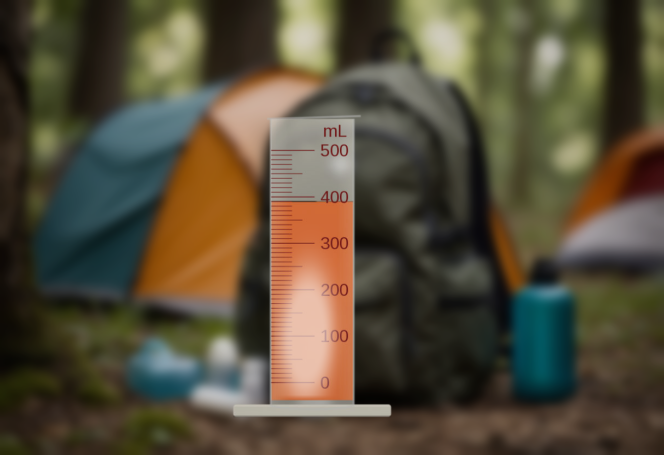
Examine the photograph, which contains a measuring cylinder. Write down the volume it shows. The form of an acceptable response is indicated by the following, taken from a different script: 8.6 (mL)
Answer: 390 (mL)
